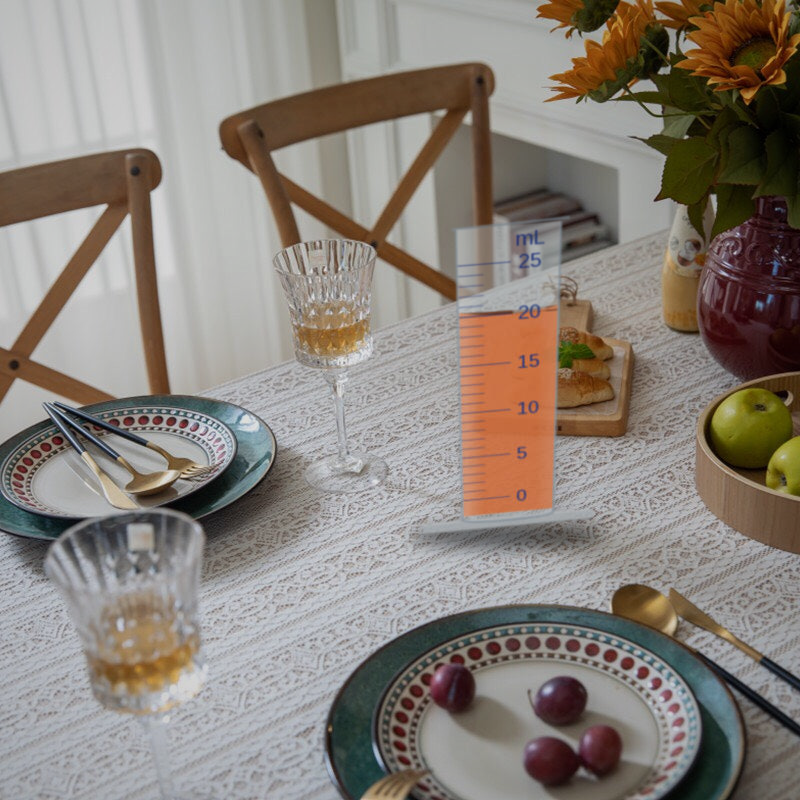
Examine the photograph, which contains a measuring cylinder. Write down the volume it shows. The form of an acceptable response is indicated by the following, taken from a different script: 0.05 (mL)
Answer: 20 (mL)
